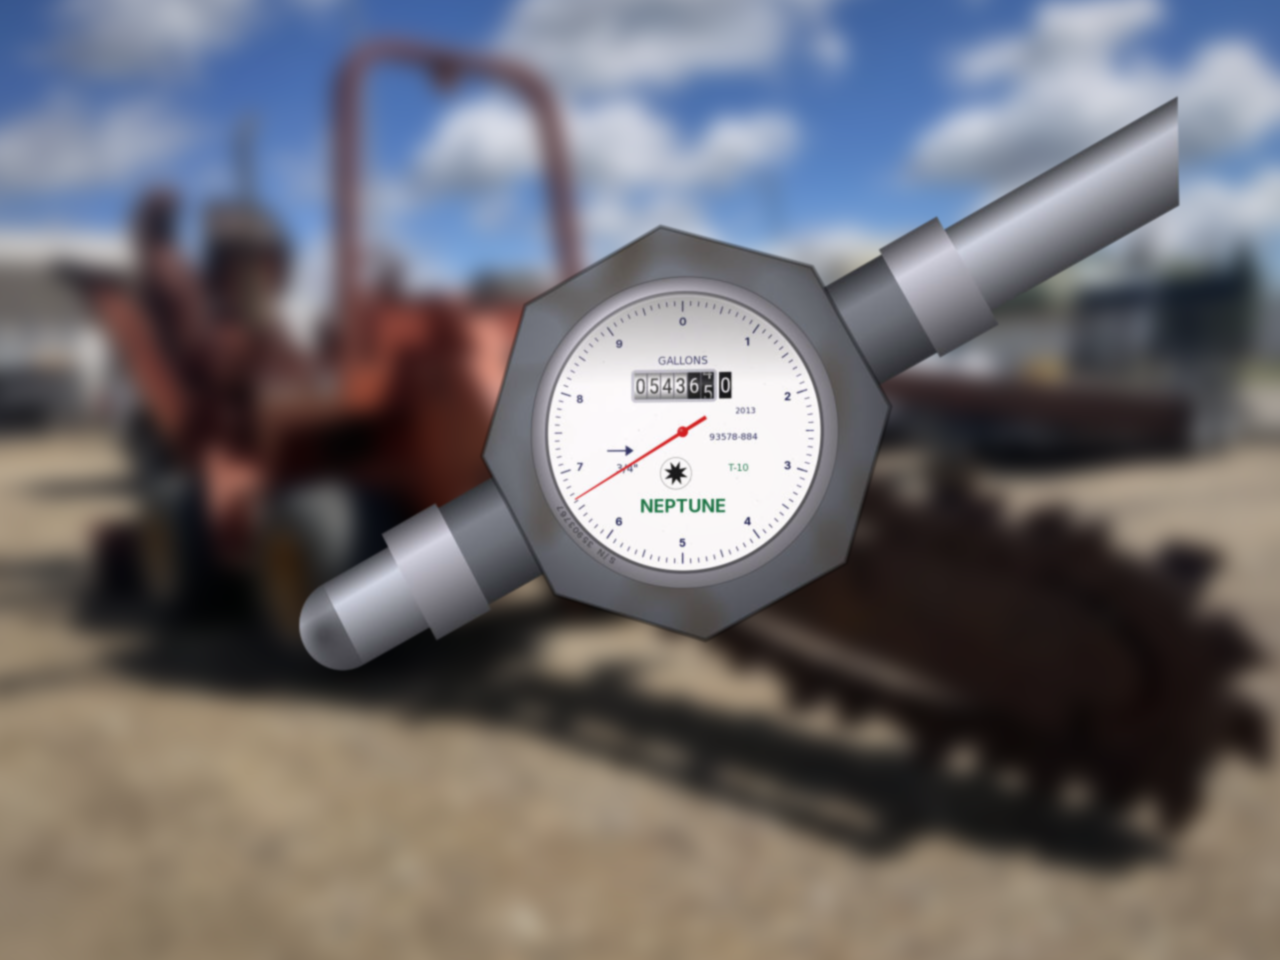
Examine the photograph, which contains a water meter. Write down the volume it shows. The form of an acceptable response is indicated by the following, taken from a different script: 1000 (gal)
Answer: 543646.6 (gal)
